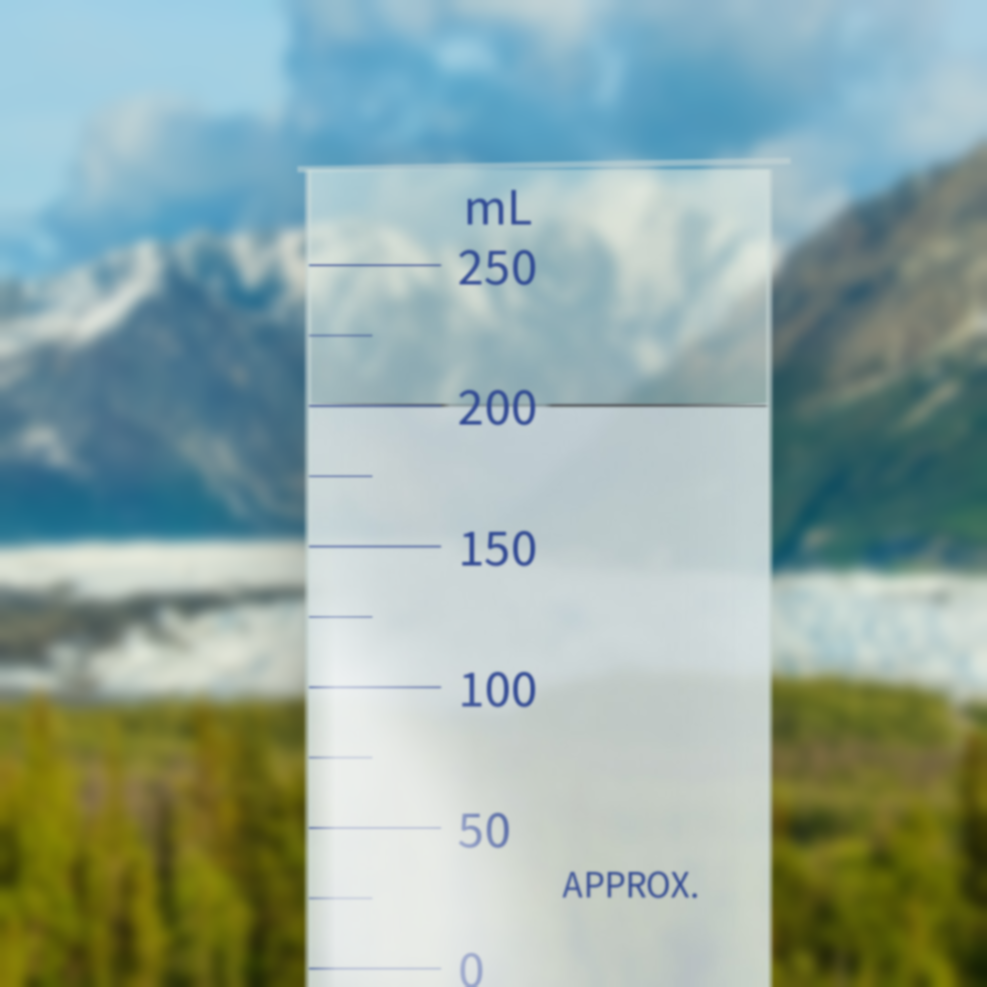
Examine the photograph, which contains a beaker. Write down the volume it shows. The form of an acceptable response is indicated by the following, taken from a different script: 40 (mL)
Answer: 200 (mL)
